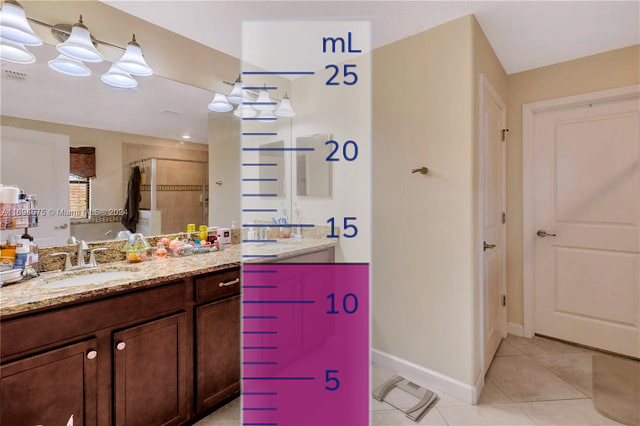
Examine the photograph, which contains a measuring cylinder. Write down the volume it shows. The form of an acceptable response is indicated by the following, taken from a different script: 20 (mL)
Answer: 12.5 (mL)
